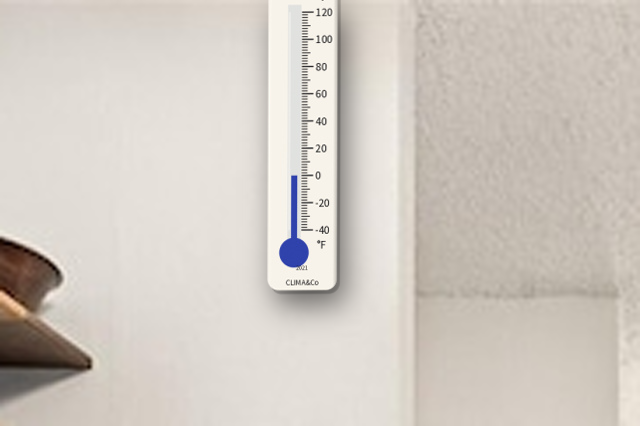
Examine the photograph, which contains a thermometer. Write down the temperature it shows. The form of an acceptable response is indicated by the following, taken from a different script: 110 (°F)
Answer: 0 (°F)
